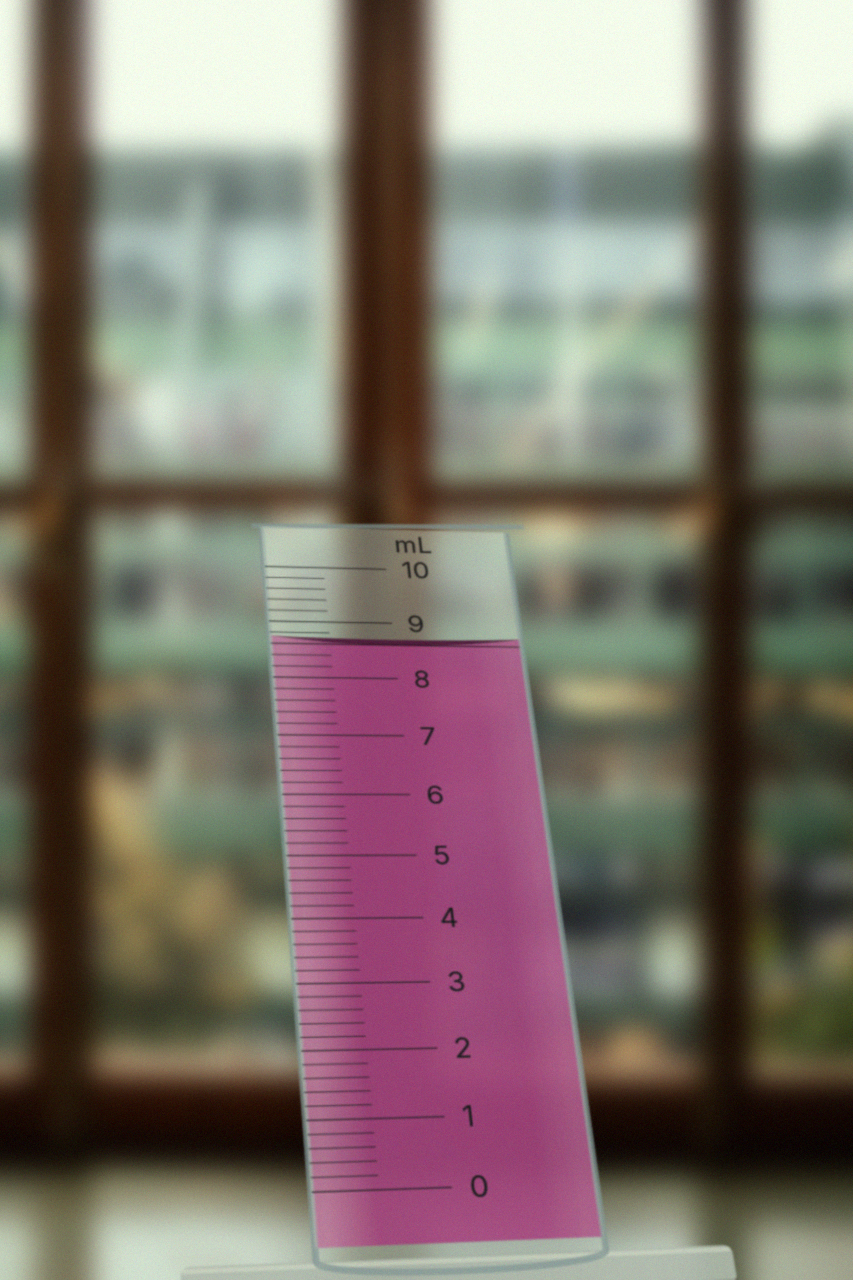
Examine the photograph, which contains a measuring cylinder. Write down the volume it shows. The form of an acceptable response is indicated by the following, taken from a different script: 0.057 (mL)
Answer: 8.6 (mL)
